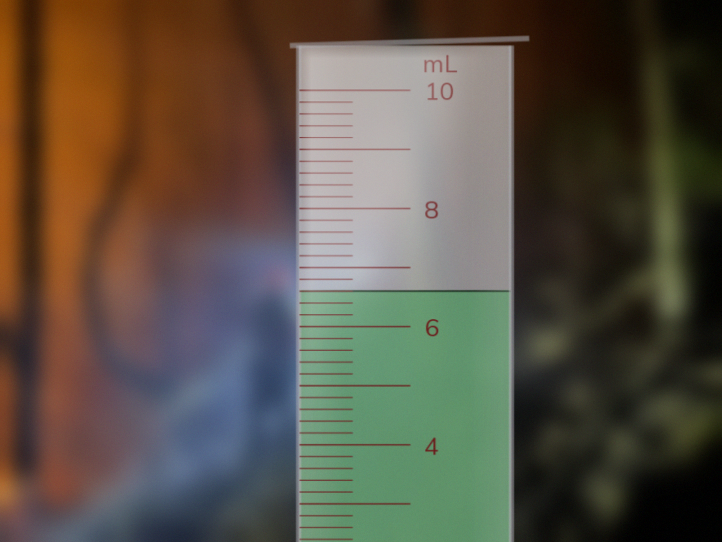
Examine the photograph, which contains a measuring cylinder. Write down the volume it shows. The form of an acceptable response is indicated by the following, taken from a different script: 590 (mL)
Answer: 6.6 (mL)
